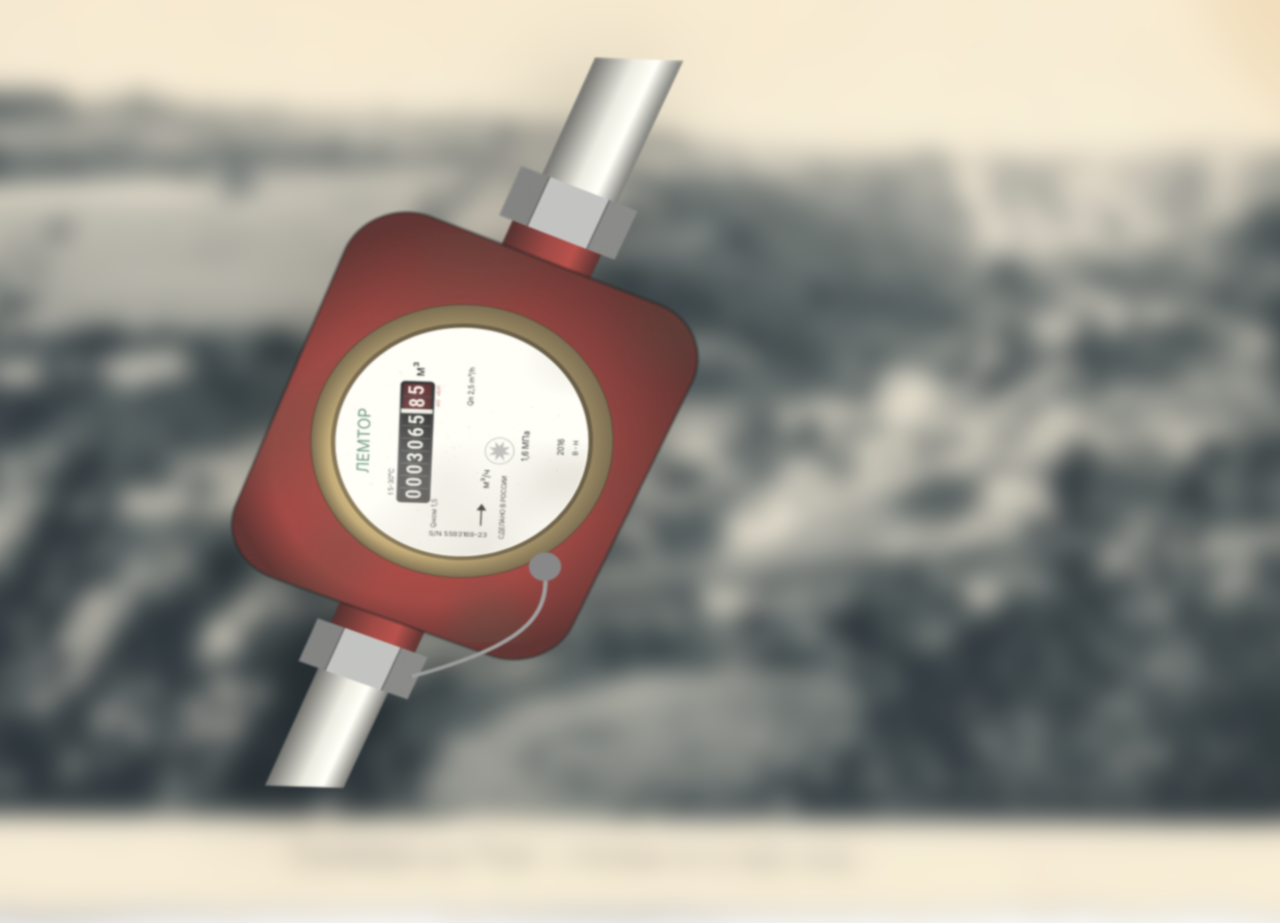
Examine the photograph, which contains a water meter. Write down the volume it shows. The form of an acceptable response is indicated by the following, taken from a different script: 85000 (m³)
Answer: 3065.85 (m³)
